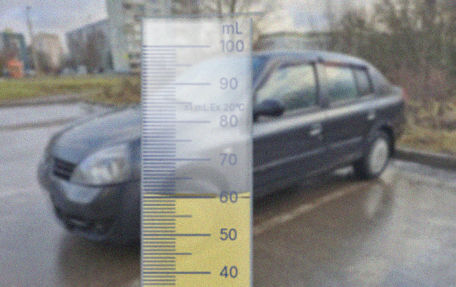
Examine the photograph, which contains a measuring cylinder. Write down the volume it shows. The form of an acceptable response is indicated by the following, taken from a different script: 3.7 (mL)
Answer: 60 (mL)
